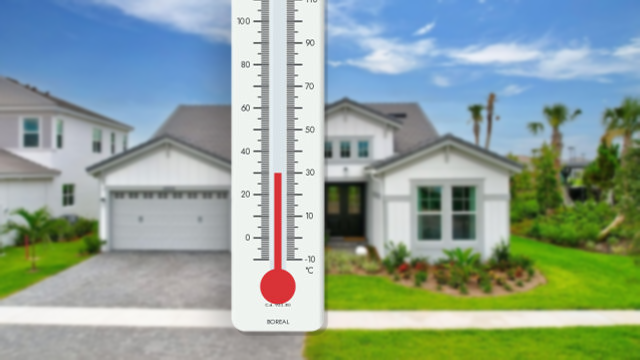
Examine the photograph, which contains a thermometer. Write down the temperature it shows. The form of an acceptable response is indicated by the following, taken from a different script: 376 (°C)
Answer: 30 (°C)
